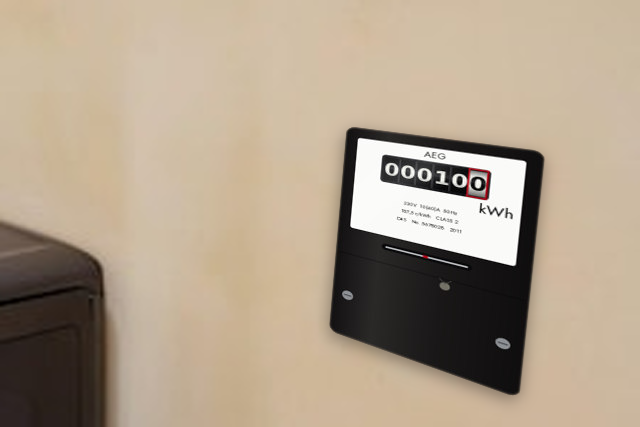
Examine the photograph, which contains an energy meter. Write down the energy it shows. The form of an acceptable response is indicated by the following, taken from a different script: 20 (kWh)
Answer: 10.0 (kWh)
